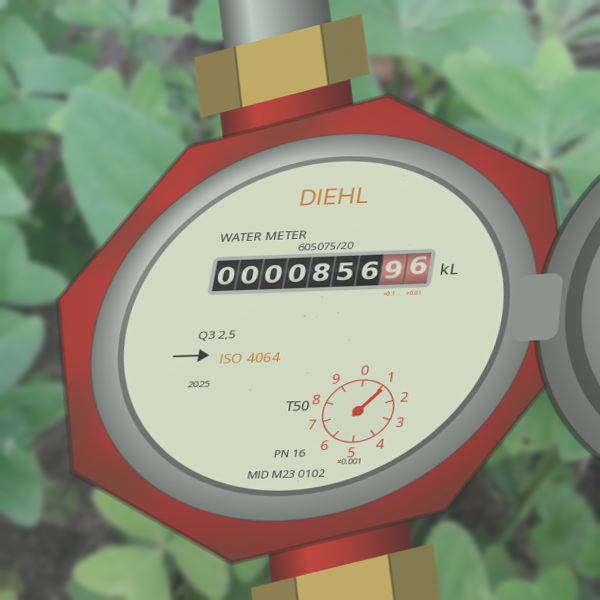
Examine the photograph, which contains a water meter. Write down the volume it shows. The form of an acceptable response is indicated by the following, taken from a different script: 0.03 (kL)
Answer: 856.961 (kL)
